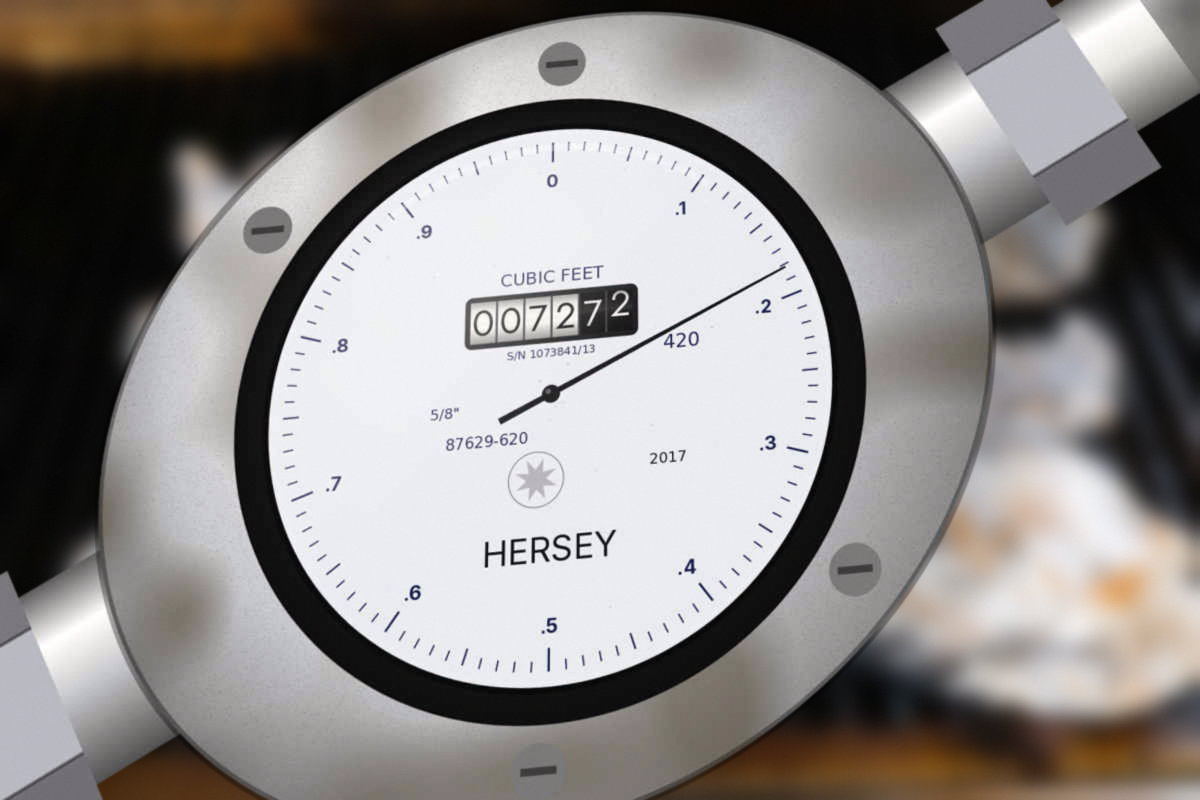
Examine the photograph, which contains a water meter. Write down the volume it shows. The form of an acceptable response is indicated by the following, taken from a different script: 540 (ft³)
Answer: 7272.18 (ft³)
